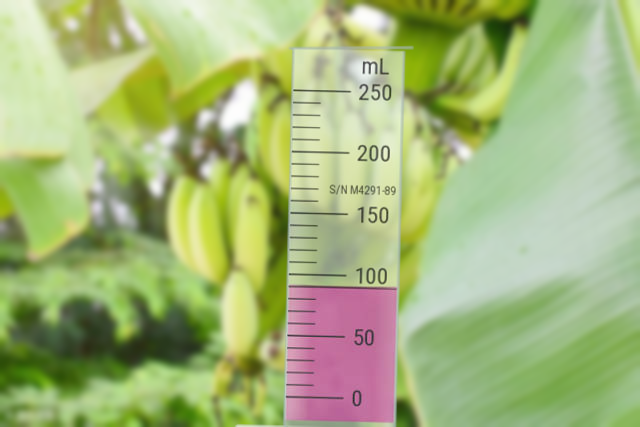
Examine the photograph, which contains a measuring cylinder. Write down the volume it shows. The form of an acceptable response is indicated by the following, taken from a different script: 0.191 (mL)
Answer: 90 (mL)
